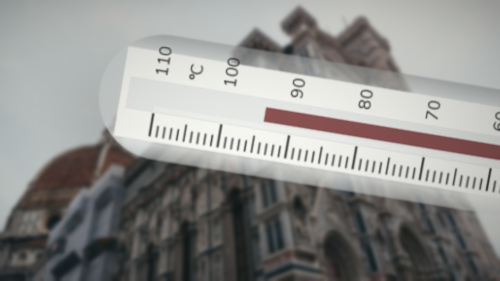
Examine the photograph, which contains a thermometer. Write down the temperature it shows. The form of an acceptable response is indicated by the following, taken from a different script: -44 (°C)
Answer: 94 (°C)
